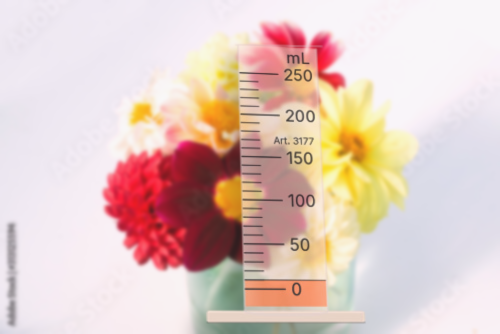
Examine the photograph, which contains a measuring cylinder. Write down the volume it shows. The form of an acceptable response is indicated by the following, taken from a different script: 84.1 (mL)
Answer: 10 (mL)
